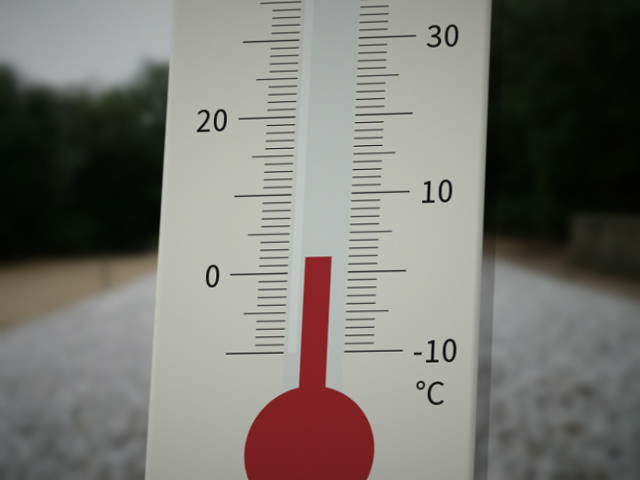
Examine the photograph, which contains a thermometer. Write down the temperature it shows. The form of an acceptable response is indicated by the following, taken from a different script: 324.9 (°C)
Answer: 2 (°C)
